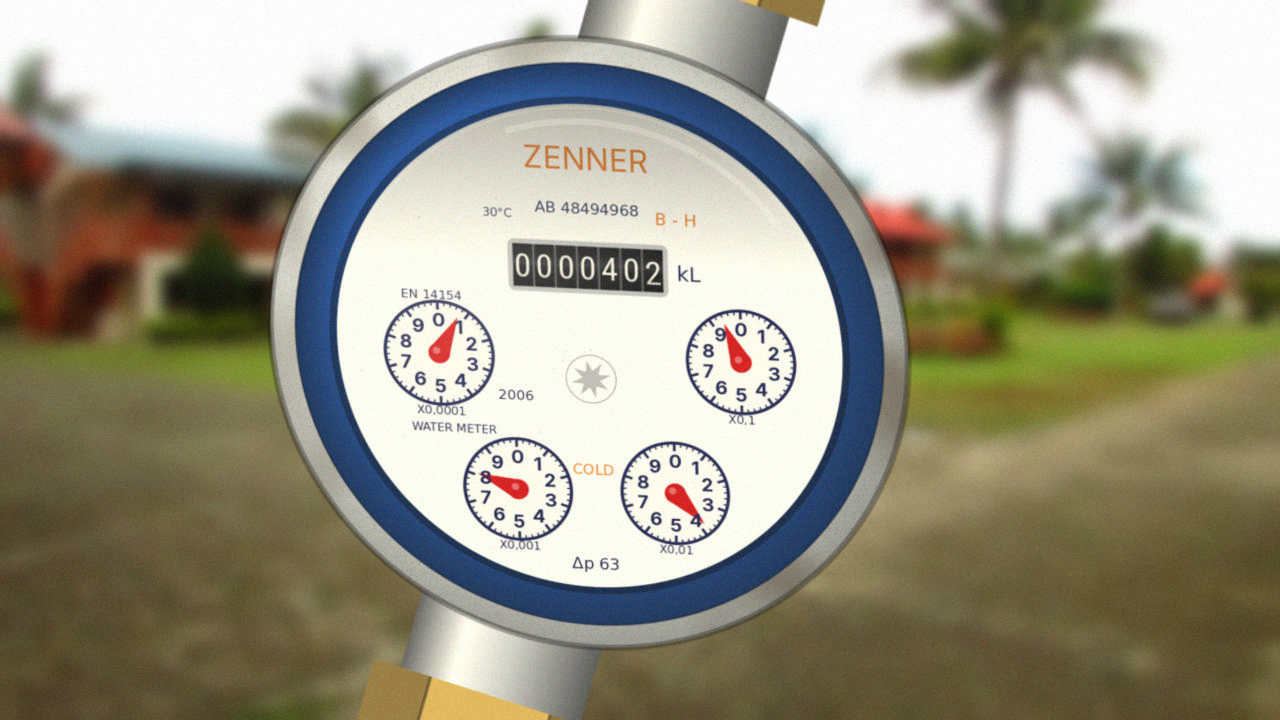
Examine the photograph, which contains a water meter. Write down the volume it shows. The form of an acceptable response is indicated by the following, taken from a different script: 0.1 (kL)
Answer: 401.9380 (kL)
